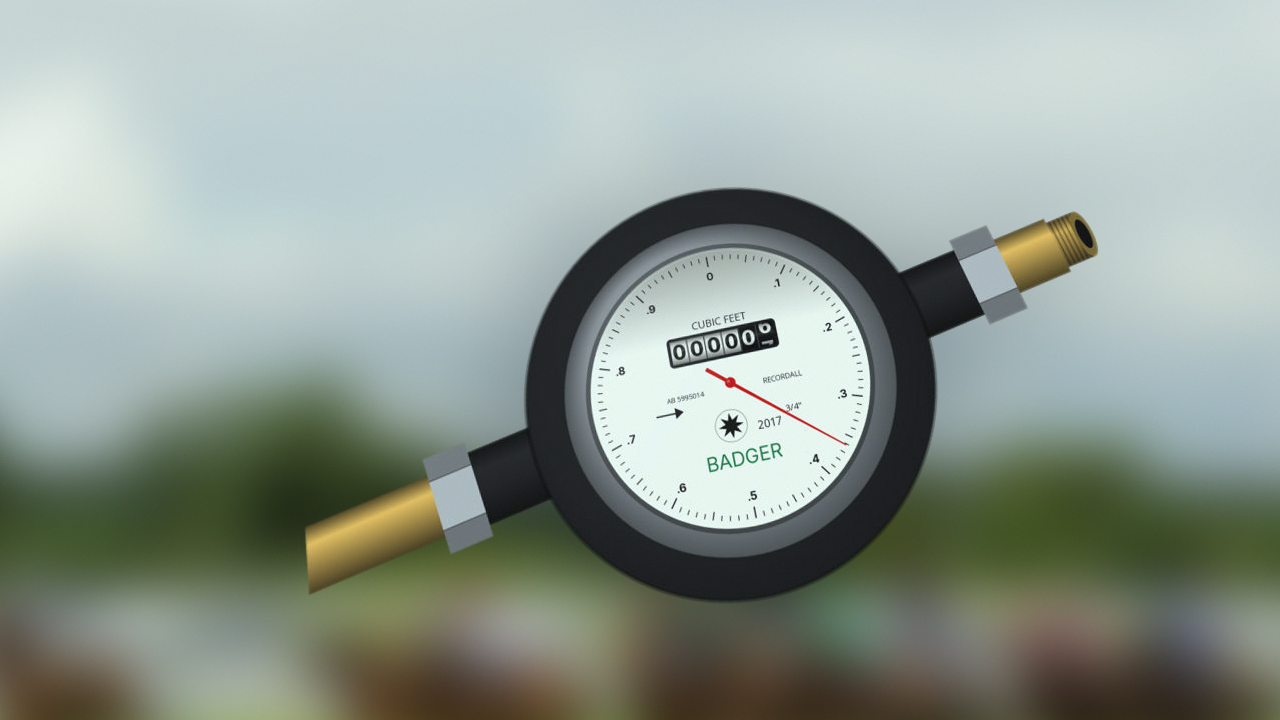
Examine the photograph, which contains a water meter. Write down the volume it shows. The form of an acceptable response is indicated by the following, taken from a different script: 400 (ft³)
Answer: 6.36 (ft³)
